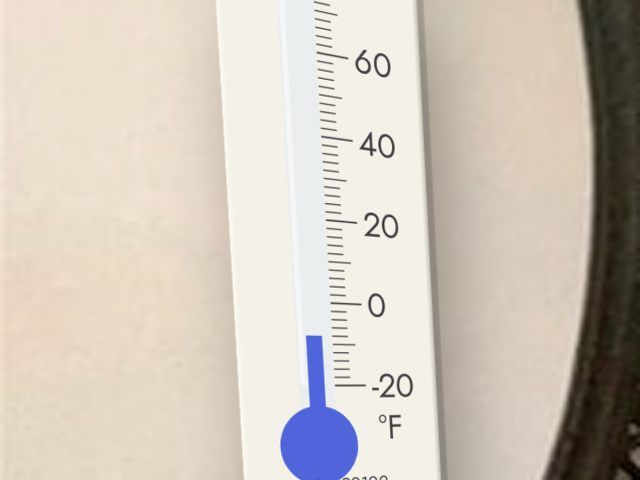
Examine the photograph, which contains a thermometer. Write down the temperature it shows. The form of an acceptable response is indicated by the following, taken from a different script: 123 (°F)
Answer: -8 (°F)
